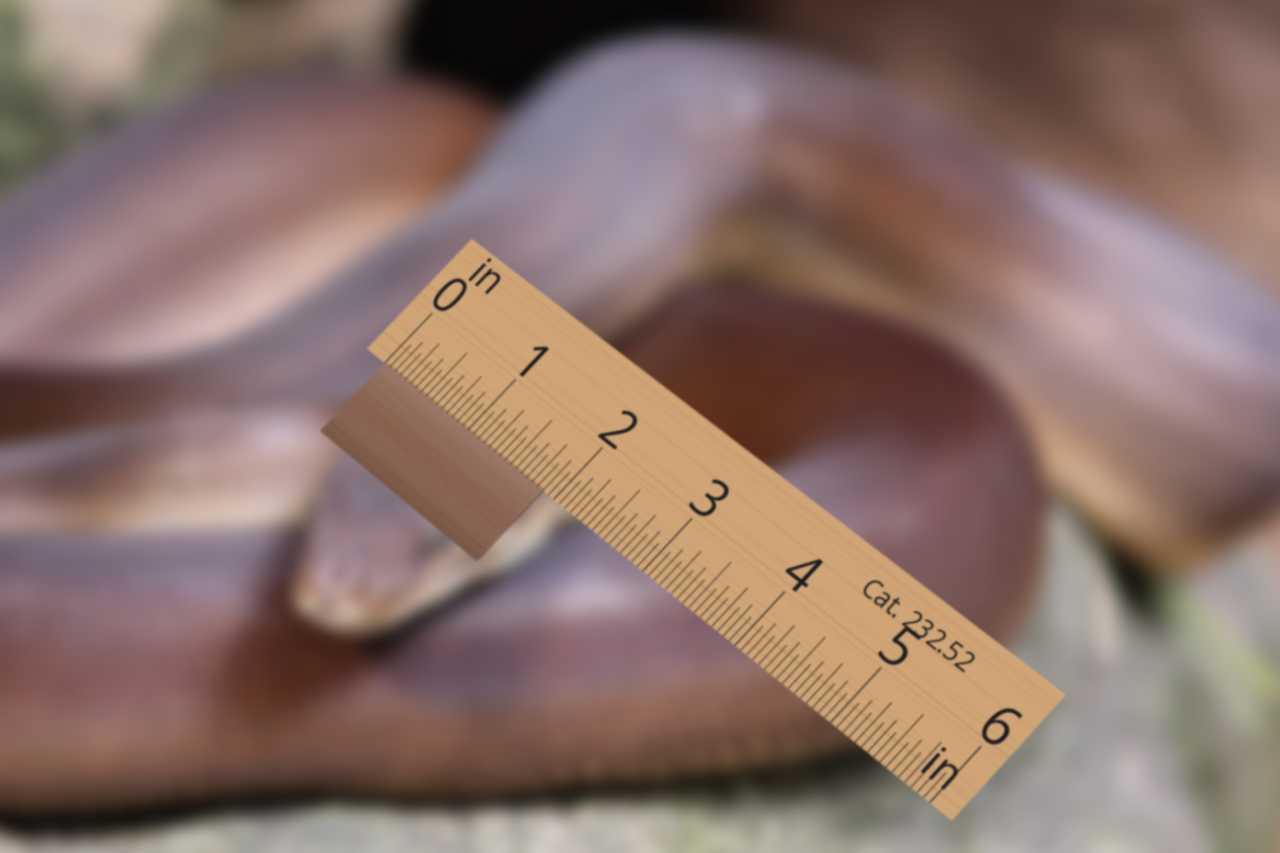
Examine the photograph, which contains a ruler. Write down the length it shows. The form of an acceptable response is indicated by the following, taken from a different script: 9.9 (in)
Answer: 1.875 (in)
